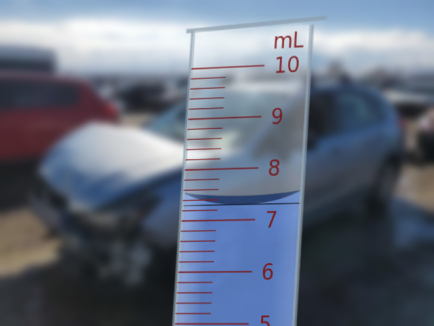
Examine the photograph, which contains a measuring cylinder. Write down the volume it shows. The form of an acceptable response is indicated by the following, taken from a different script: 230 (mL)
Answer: 7.3 (mL)
